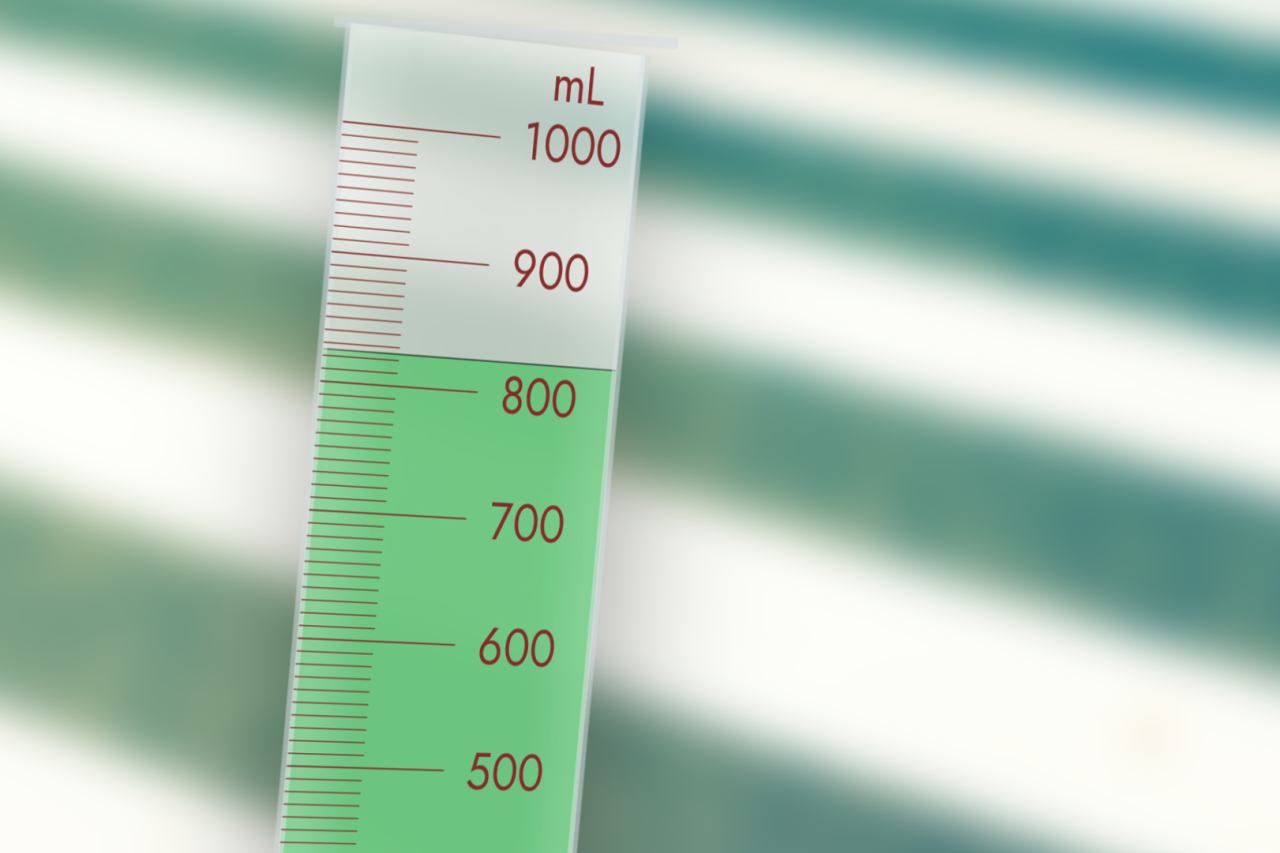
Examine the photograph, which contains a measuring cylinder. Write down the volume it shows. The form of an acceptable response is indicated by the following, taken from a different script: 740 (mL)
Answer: 825 (mL)
